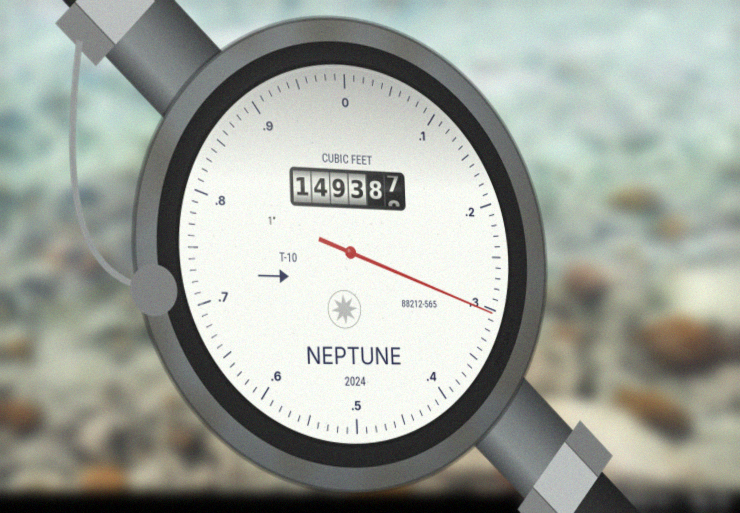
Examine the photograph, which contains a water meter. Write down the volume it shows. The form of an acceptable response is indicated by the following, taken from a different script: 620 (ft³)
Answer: 149387.30 (ft³)
